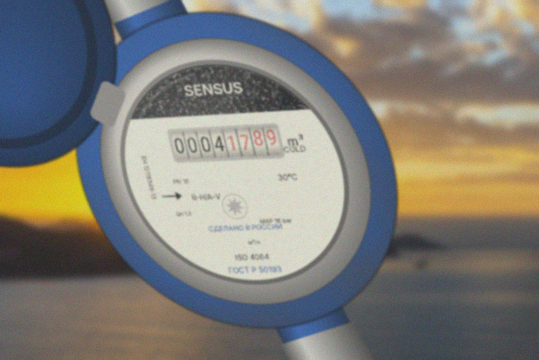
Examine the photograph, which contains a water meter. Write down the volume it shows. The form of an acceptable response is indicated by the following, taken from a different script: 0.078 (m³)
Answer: 4.1789 (m³)
